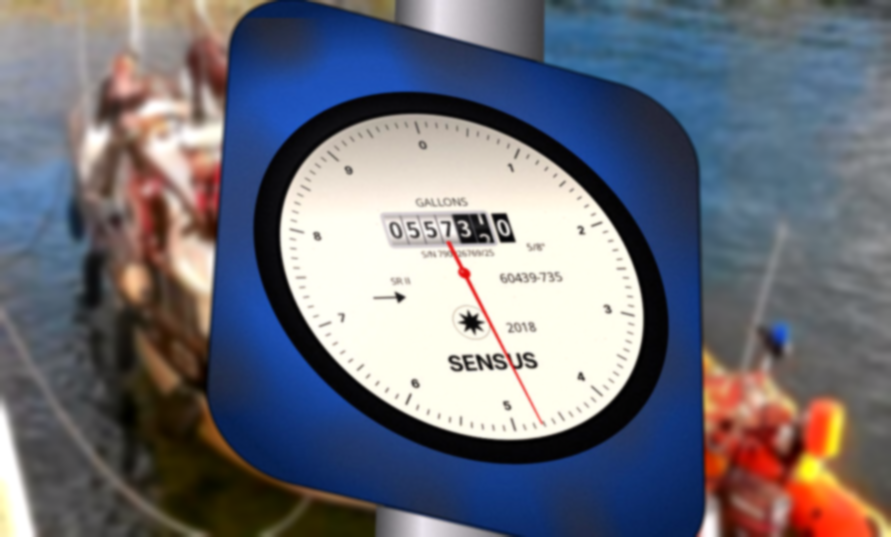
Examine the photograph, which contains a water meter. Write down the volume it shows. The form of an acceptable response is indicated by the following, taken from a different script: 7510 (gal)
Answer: 557314.7 (gal)
